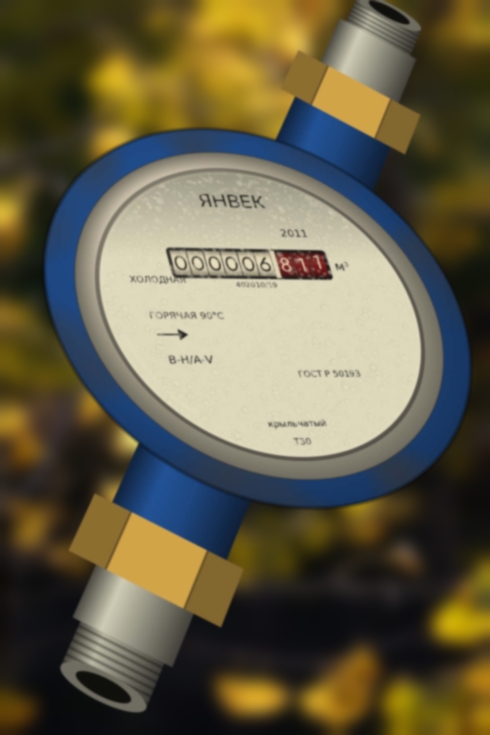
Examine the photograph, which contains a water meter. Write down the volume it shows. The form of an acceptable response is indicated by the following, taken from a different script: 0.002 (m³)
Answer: 6.811 (m³)
